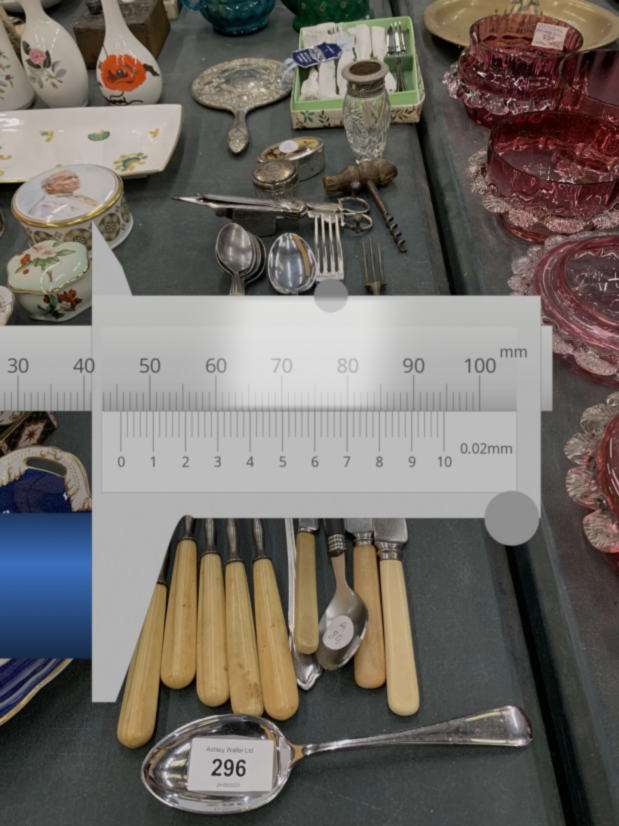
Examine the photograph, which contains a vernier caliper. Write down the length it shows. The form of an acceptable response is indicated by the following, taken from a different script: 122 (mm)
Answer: 45.6 (mm)
